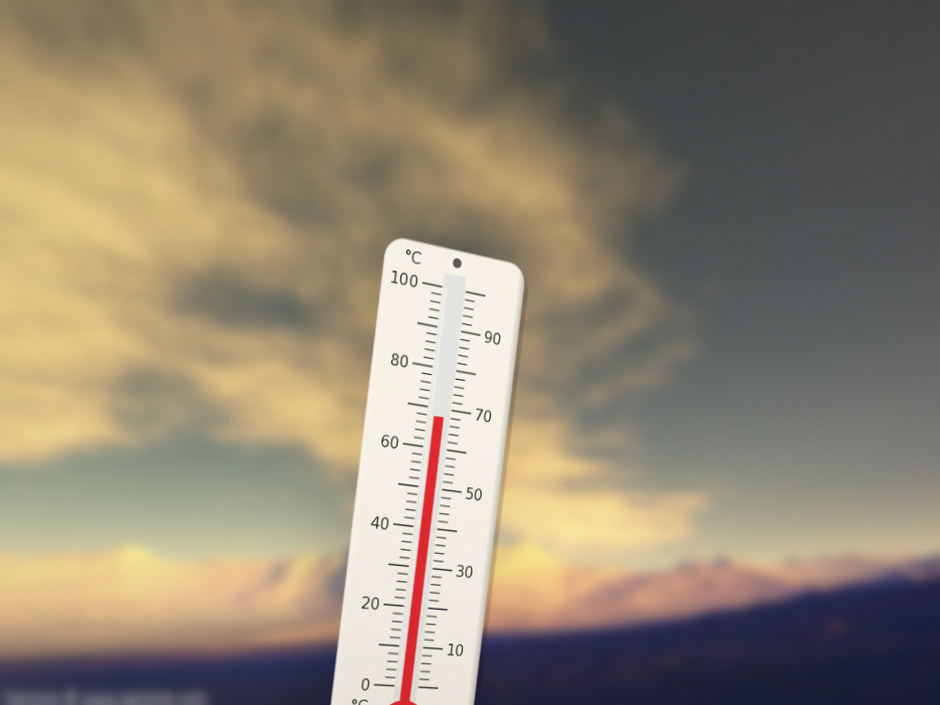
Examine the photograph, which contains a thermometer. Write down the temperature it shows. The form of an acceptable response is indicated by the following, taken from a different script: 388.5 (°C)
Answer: 68 (°C)
